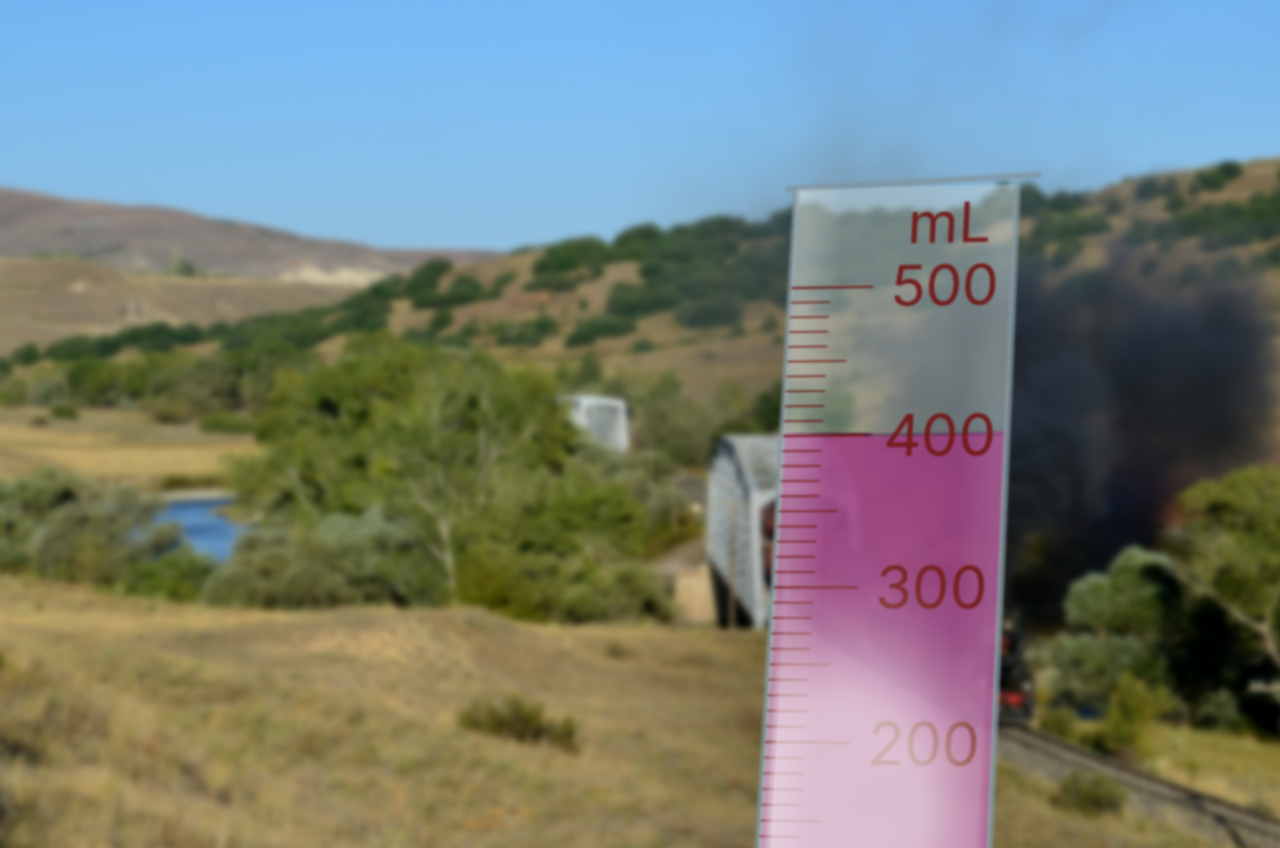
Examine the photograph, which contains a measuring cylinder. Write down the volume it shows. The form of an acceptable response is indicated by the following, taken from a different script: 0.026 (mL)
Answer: 400 (mL)
